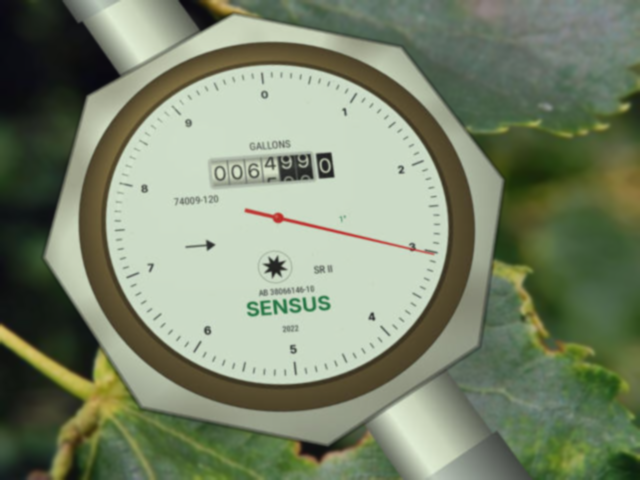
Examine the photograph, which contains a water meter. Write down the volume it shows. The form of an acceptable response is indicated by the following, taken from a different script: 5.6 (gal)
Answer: 64993.0 (gal)
